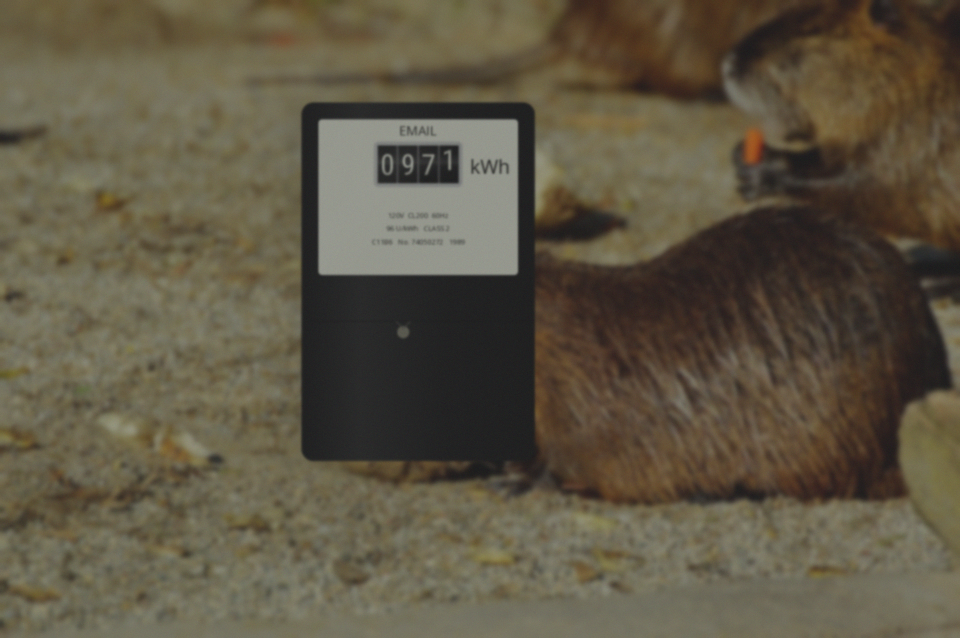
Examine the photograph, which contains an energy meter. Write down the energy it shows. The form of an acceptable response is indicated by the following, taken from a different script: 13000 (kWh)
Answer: 971 (kWh)
